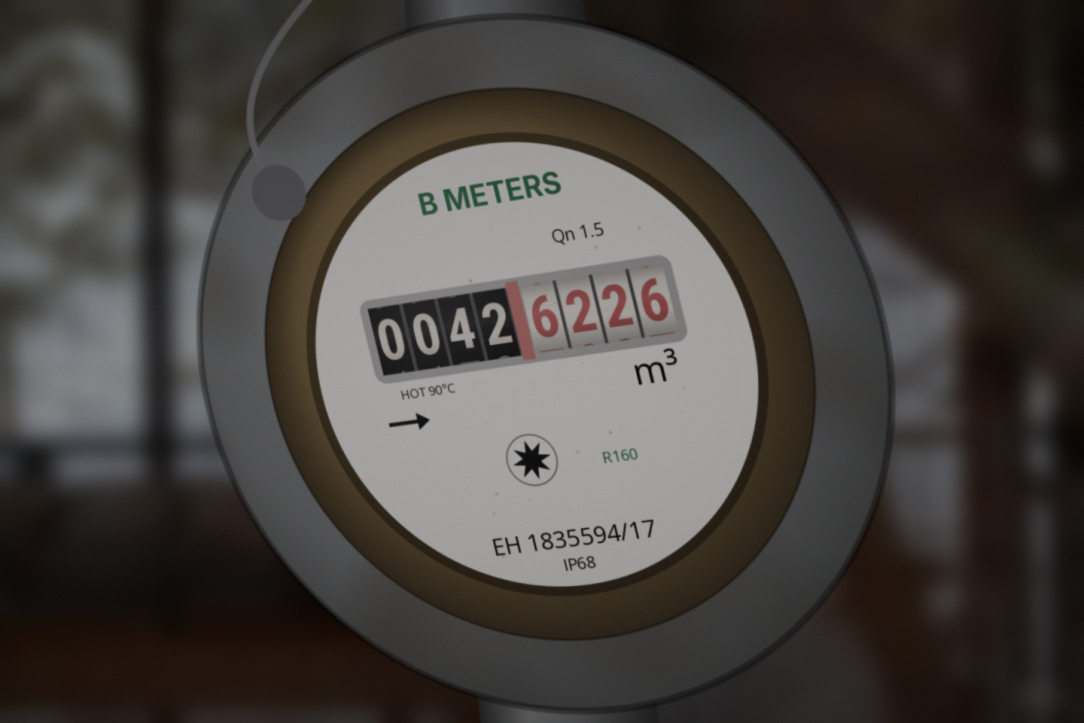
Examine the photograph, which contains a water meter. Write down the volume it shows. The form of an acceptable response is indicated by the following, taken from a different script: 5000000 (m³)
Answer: 42.6226 (m³)
